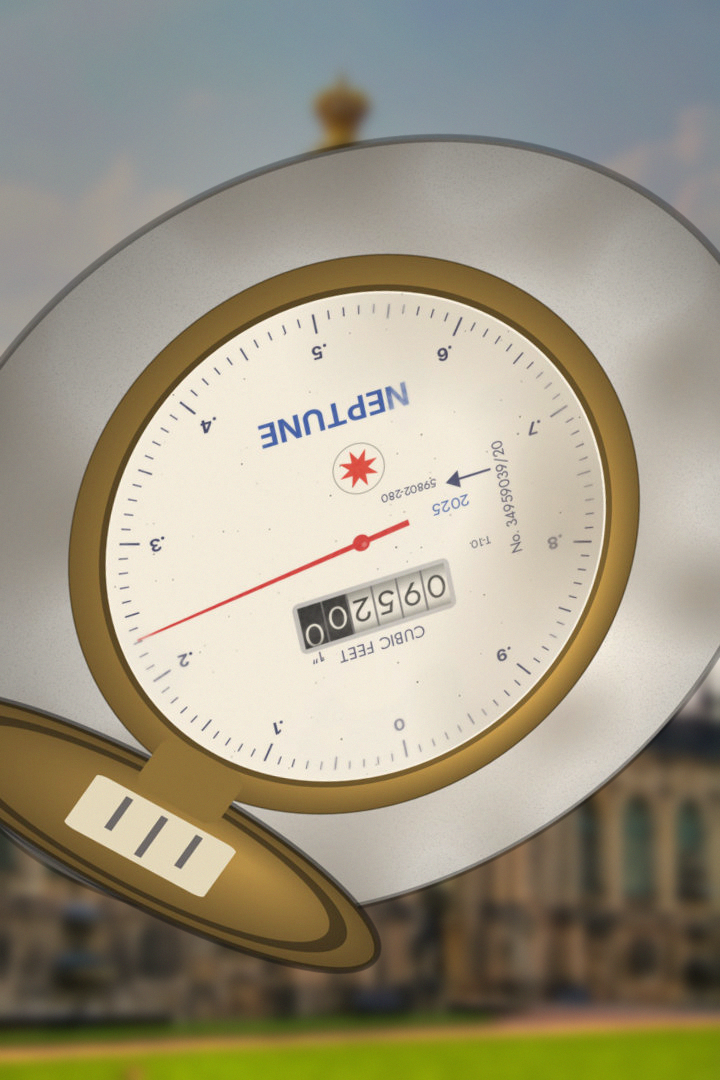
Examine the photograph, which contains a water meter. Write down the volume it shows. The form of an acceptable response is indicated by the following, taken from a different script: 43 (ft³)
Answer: 95200.23 (ft³)
